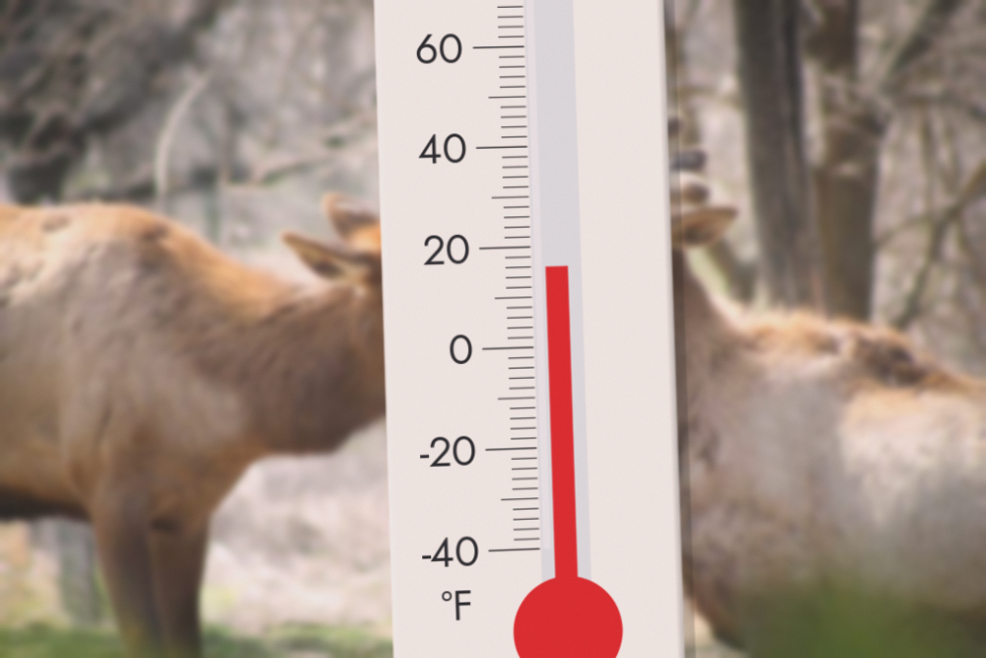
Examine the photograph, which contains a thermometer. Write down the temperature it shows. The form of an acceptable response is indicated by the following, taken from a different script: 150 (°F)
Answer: 16 (°F)
